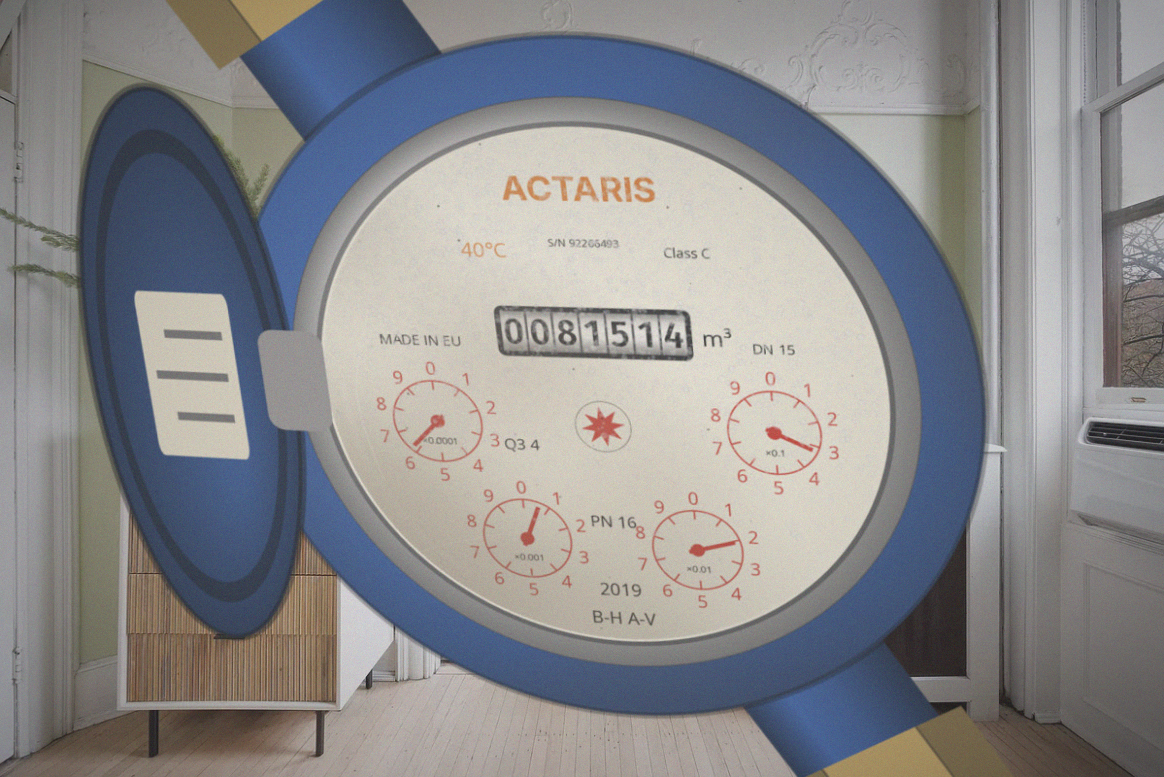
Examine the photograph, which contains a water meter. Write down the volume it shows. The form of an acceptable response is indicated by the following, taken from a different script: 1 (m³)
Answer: 81514.3206 (m³)
